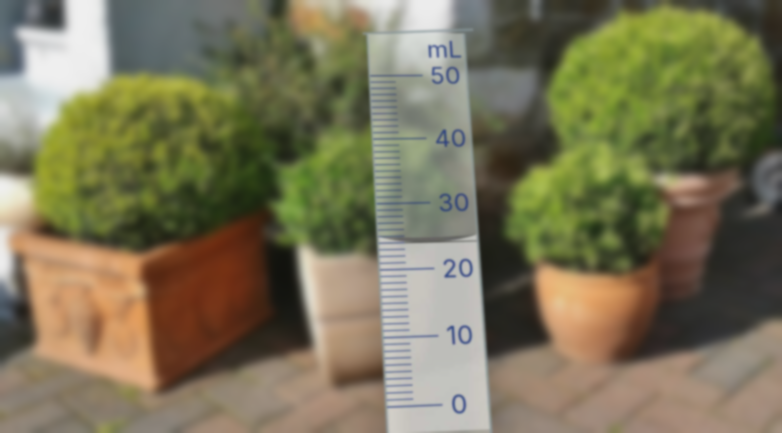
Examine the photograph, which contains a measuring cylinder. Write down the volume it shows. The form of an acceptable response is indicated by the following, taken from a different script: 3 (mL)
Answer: 24 (mL)
